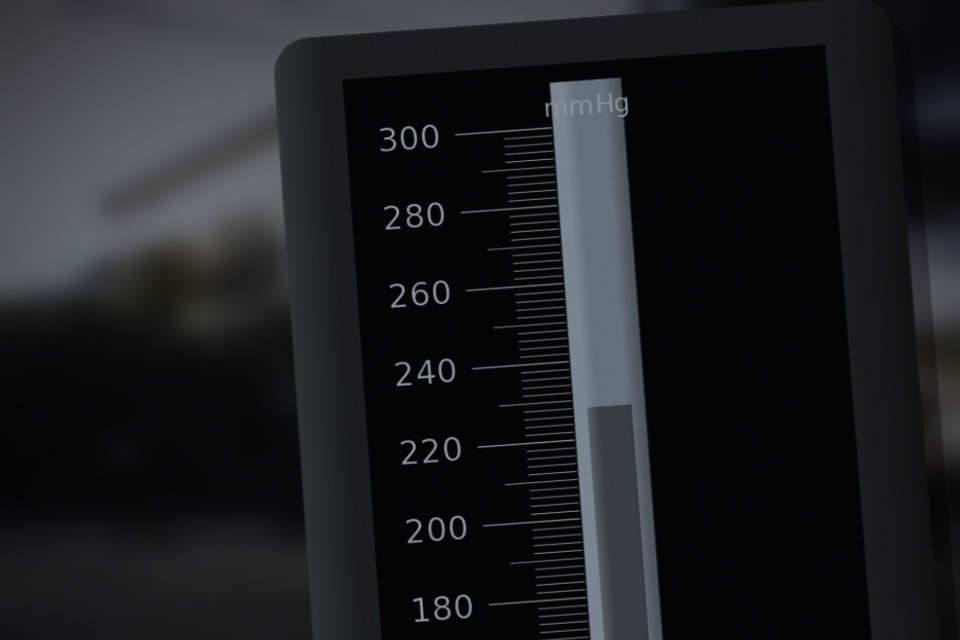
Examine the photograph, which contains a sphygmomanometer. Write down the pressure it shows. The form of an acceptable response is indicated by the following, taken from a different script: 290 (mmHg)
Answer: 228 (mmHg)
